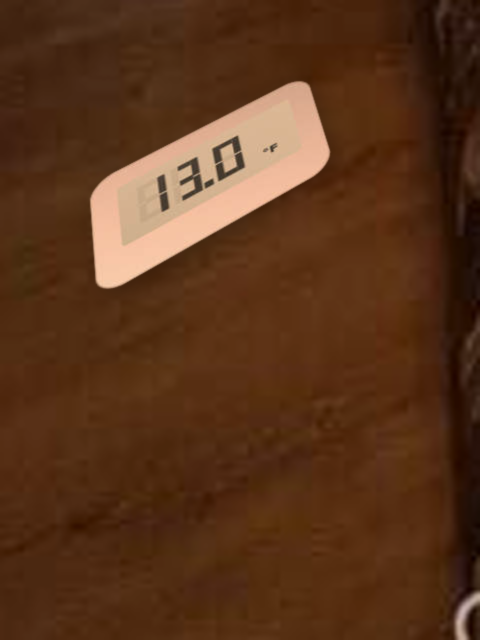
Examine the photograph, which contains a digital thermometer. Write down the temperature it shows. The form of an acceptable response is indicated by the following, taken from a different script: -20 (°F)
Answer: 13.0 (°F)
